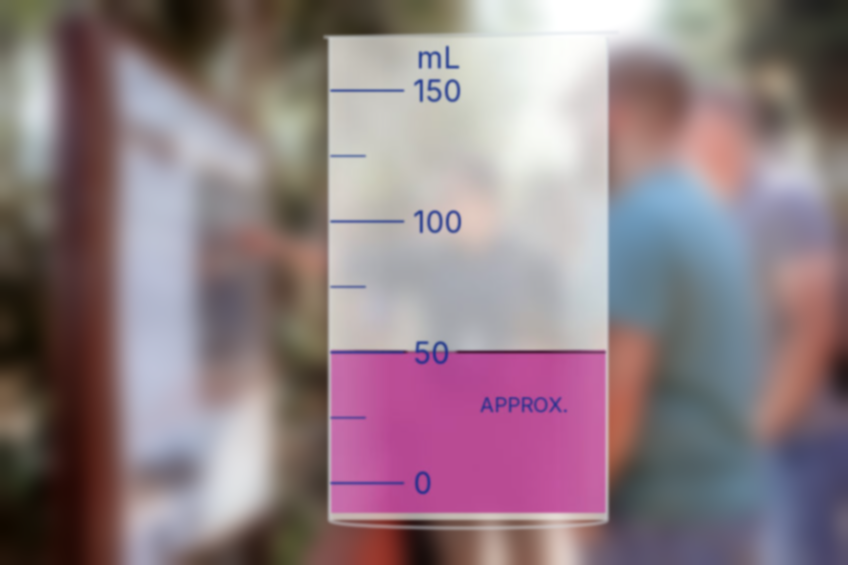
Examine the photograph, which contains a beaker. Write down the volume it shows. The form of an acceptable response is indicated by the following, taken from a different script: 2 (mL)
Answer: 50 (mL)
